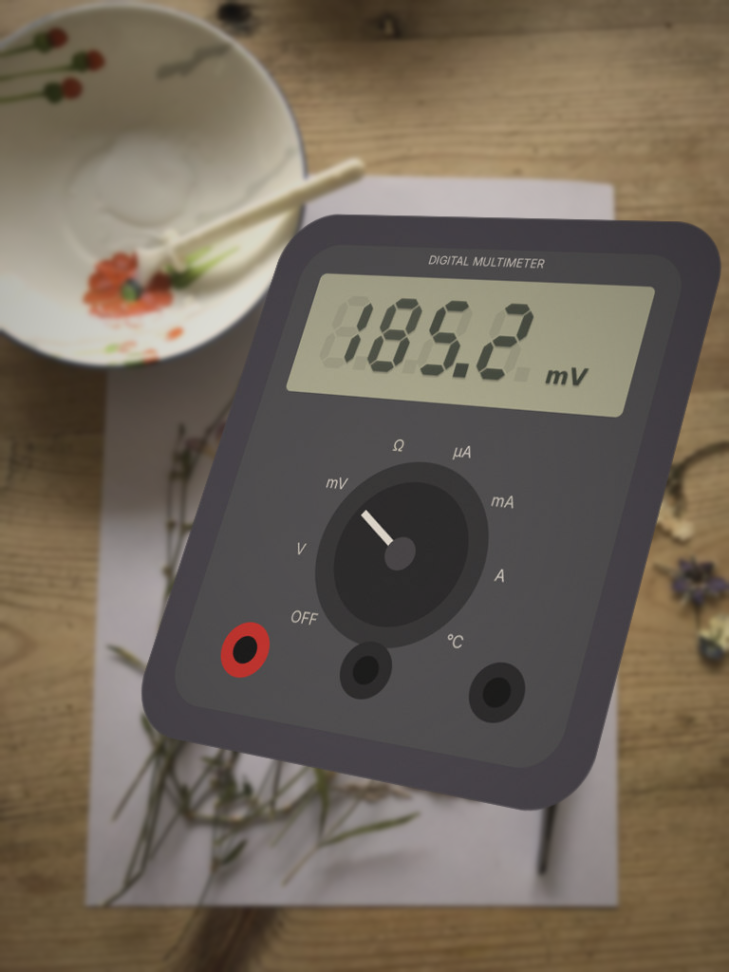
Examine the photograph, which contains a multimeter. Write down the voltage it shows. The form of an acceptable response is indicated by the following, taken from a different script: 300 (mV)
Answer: 185.2 (mV)
